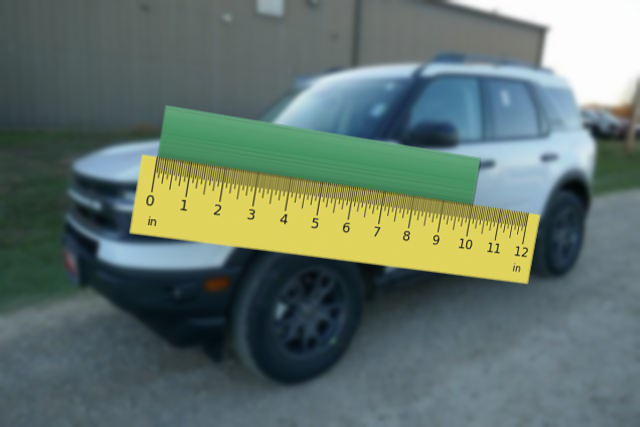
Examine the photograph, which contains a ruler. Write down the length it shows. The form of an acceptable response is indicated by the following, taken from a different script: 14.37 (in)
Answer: 10 (in)
